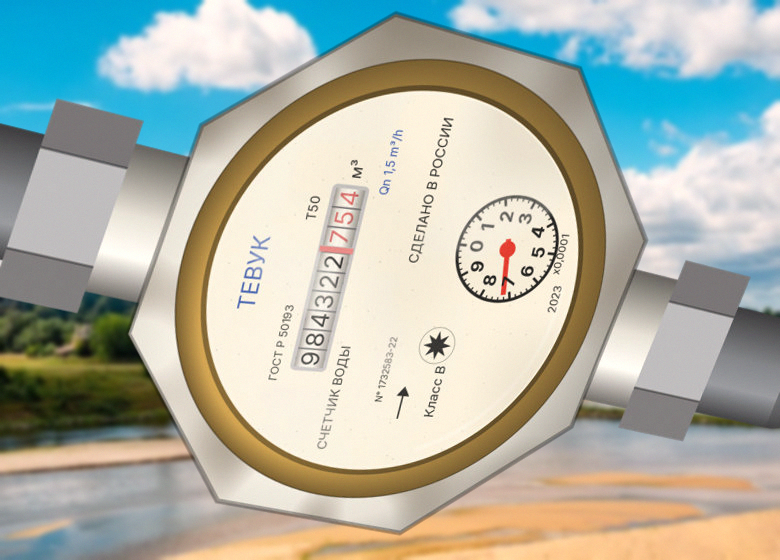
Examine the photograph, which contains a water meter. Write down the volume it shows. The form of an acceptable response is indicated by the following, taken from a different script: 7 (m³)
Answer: 984322.7547 (m³)
